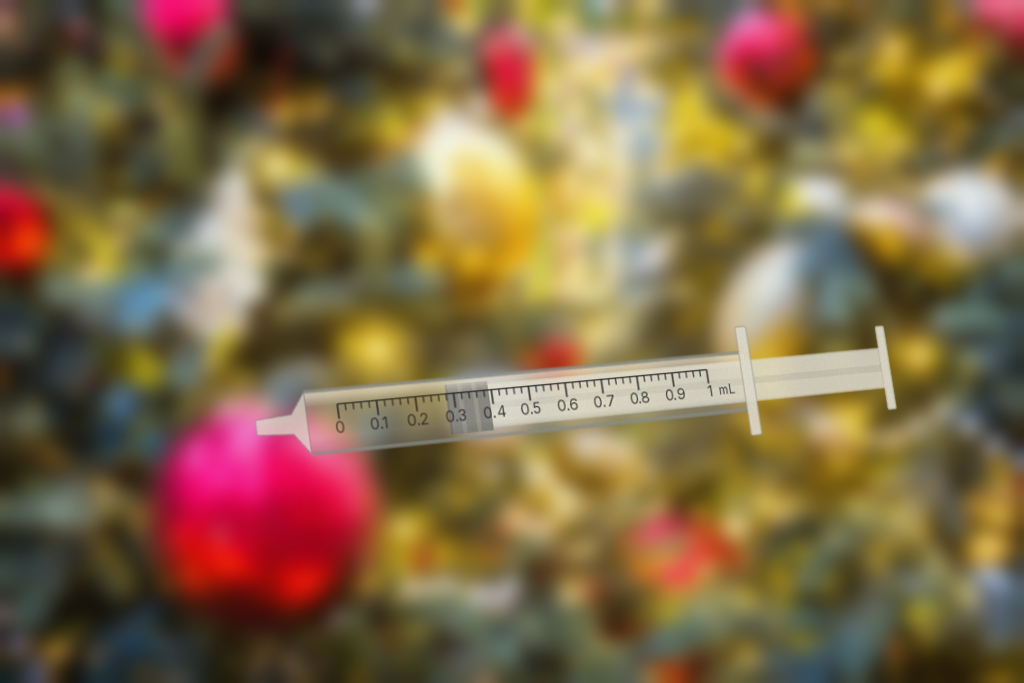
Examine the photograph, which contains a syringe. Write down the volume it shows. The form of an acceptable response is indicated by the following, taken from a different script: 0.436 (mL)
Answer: 0.28 (mL)
